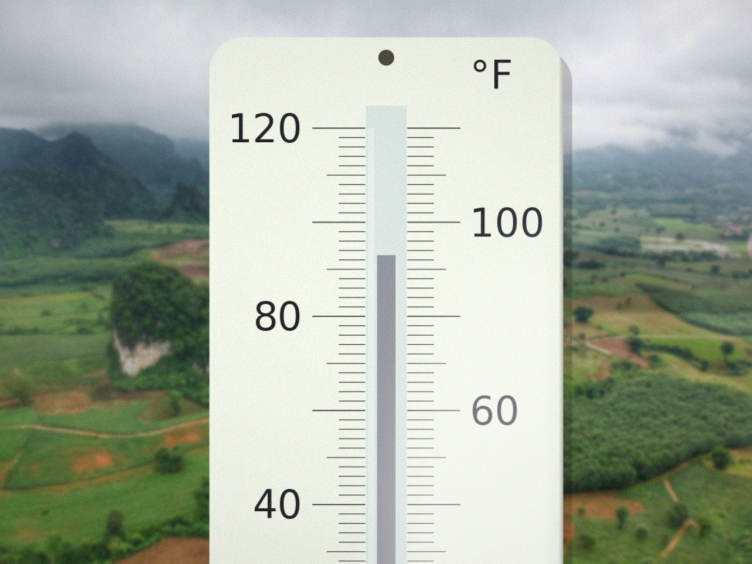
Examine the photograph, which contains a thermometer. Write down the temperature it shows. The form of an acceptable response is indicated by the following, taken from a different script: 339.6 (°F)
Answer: 93 (°F)
